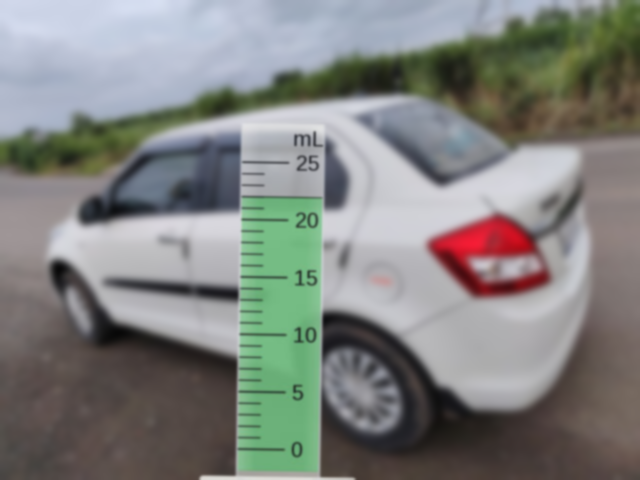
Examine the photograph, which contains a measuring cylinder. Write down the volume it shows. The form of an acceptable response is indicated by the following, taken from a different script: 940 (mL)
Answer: 22 (mL)
